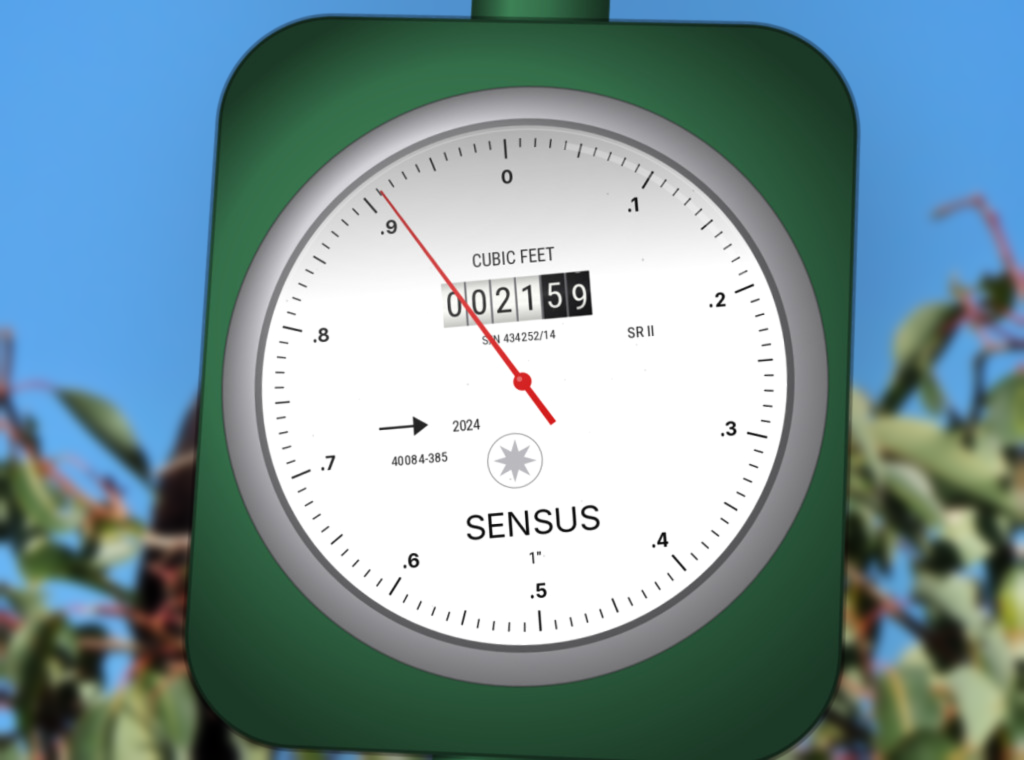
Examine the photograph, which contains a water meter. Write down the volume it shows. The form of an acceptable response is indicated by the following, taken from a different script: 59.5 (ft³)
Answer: 2158.91 (ft³)
